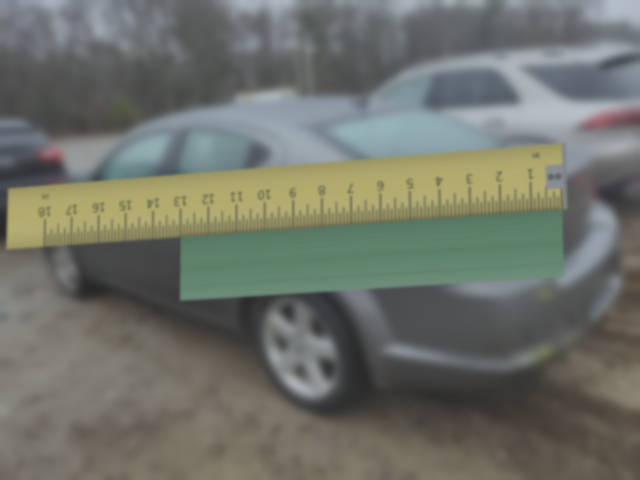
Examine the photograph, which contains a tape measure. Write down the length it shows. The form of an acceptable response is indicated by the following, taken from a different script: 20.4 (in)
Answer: 13 (in)
